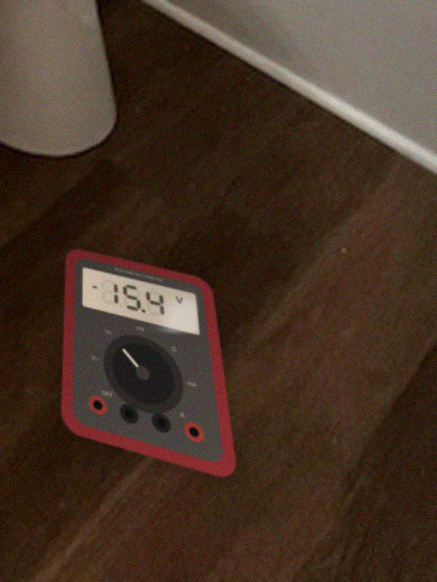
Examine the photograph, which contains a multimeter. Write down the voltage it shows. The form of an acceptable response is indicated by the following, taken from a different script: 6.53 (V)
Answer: -15.4 (V)
